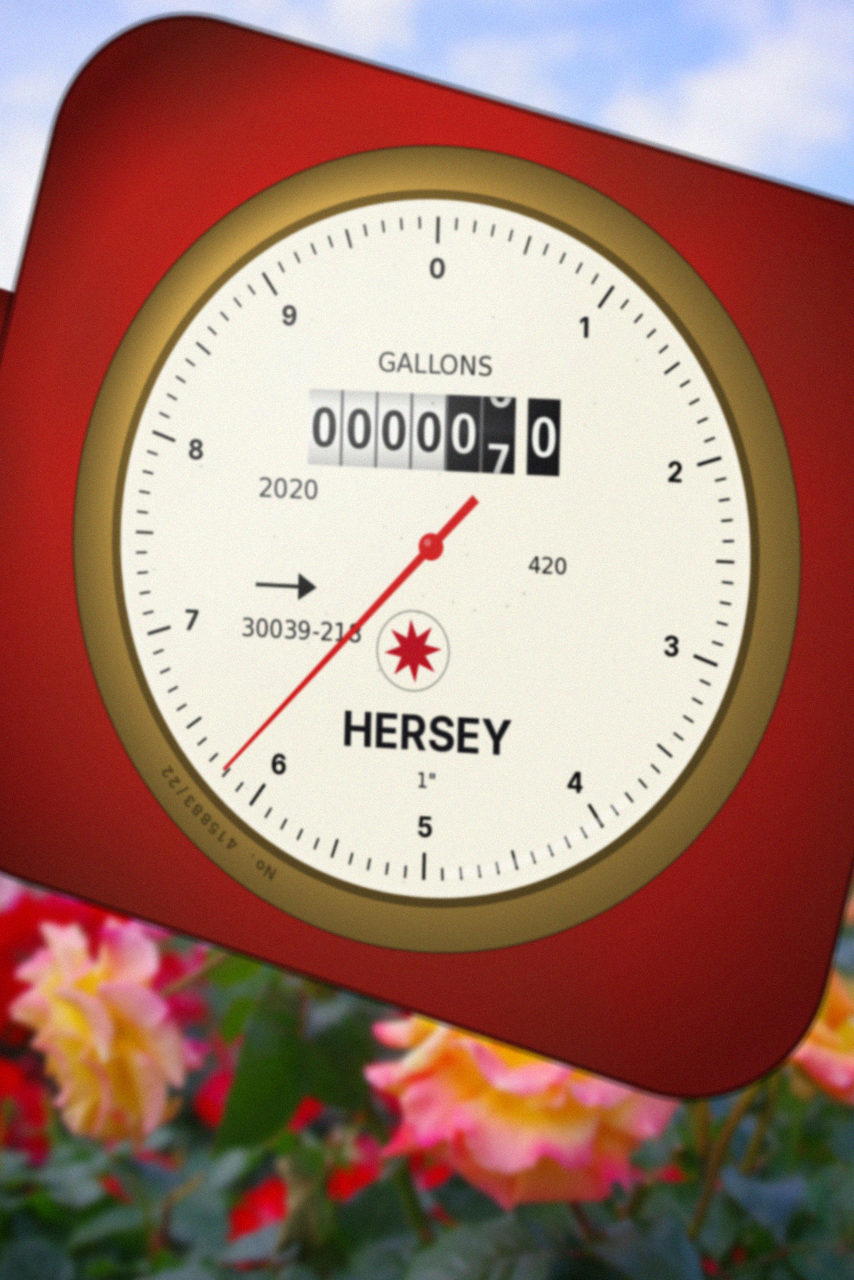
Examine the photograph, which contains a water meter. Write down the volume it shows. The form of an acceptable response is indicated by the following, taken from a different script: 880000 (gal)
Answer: 66.2 (gal)
